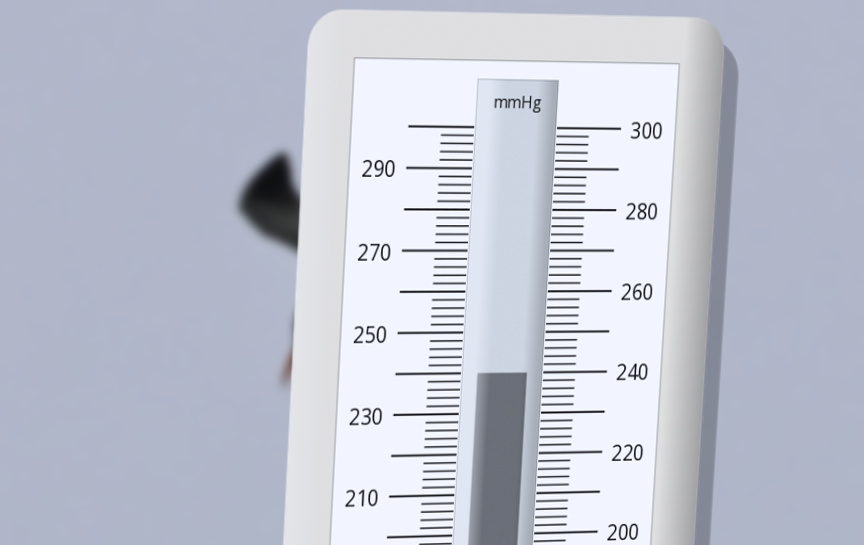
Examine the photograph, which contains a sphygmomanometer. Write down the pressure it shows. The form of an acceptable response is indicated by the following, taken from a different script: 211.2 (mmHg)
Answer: 240 (mmHg)
